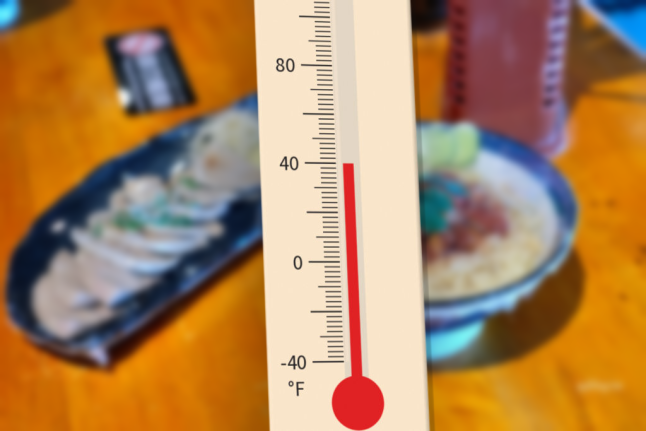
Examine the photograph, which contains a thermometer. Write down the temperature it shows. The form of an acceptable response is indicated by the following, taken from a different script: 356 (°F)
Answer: 40 (°F)
